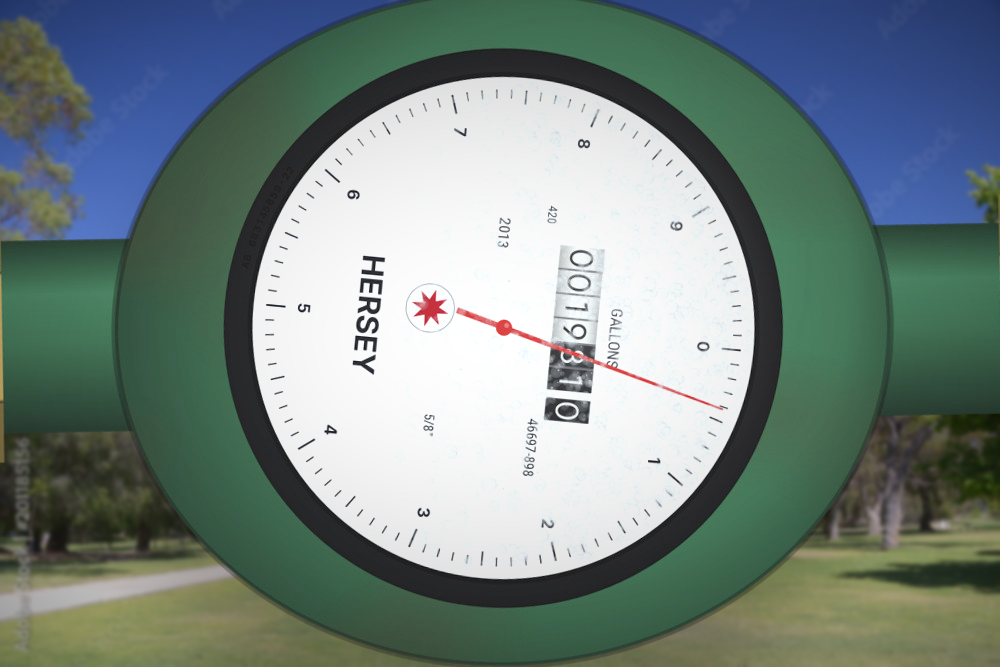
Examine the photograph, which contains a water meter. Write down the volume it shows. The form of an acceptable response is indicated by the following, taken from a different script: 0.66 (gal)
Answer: 19810.4 (gal)
